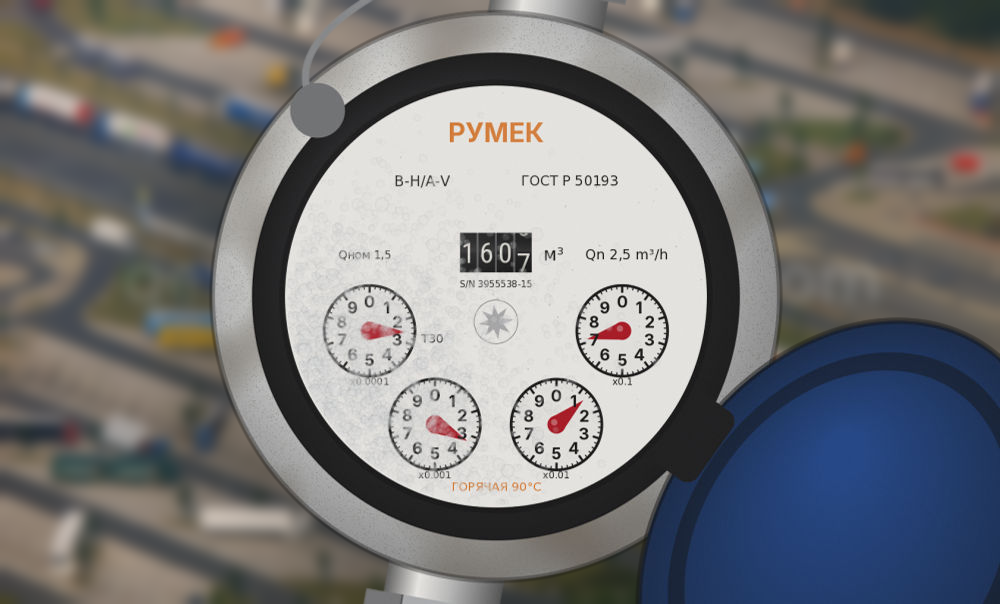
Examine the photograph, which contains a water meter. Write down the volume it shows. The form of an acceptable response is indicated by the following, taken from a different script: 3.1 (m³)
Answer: 1606.7132 (m³)
